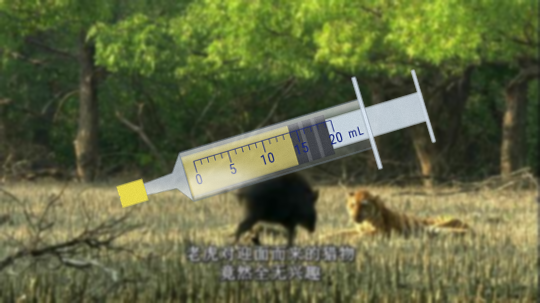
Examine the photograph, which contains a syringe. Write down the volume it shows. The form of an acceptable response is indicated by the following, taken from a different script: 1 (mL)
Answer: 14 (mL)
